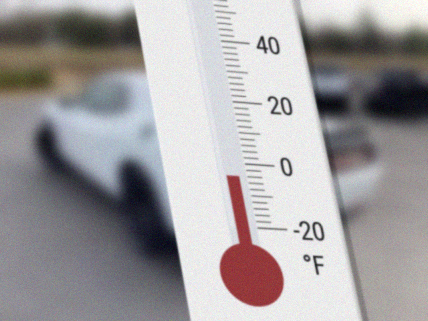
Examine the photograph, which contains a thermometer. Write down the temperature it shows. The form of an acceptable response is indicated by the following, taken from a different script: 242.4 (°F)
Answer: -4 (°F)
